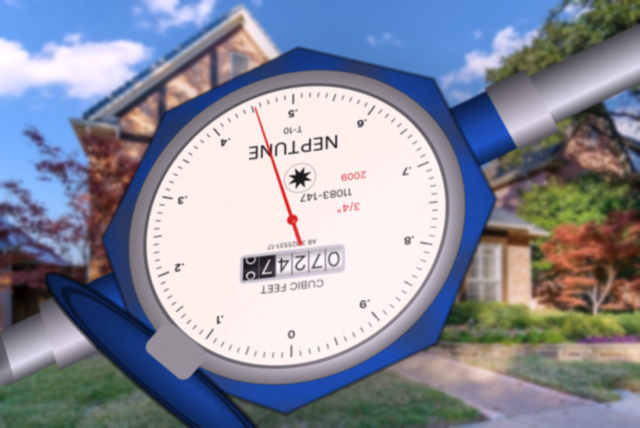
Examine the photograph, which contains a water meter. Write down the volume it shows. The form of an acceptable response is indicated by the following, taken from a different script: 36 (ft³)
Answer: 72478.45 (ft³)
